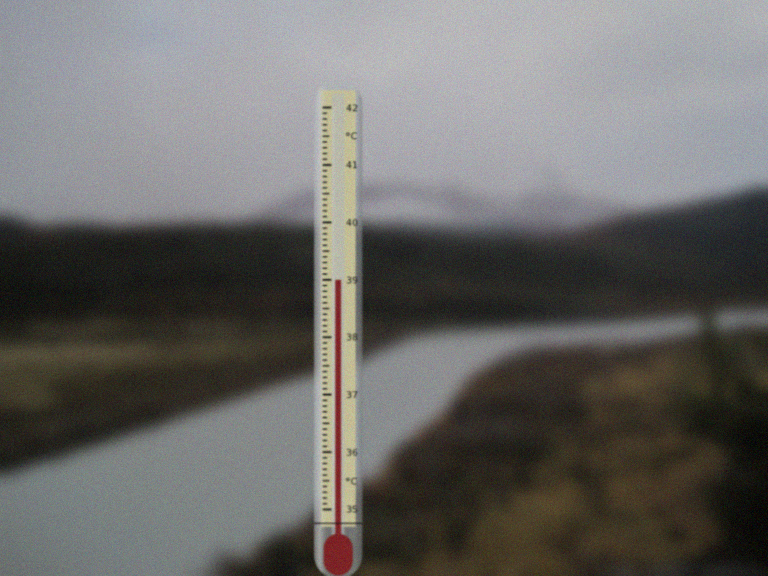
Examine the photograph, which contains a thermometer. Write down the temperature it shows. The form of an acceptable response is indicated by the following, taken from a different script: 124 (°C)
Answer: 39 (°C)
